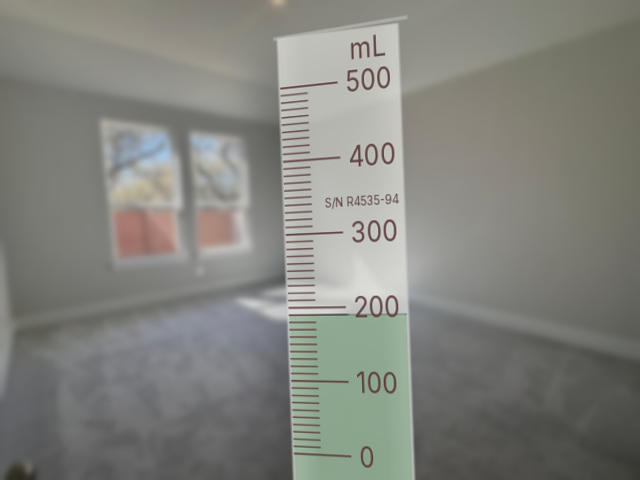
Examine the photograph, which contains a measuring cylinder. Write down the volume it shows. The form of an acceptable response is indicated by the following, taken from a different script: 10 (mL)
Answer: 190 (mL)
